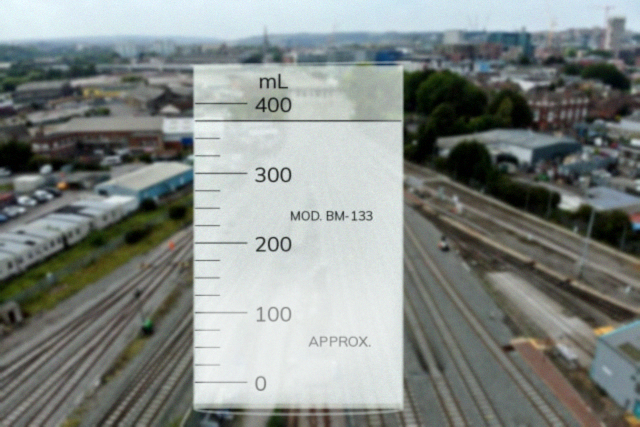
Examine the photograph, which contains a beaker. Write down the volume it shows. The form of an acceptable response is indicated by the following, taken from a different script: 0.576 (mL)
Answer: 375 (mL)
